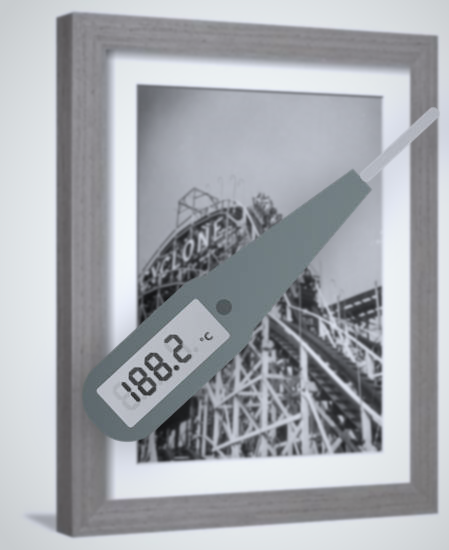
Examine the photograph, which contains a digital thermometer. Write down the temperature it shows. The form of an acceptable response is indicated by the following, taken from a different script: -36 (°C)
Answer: 188.2 (°C)
